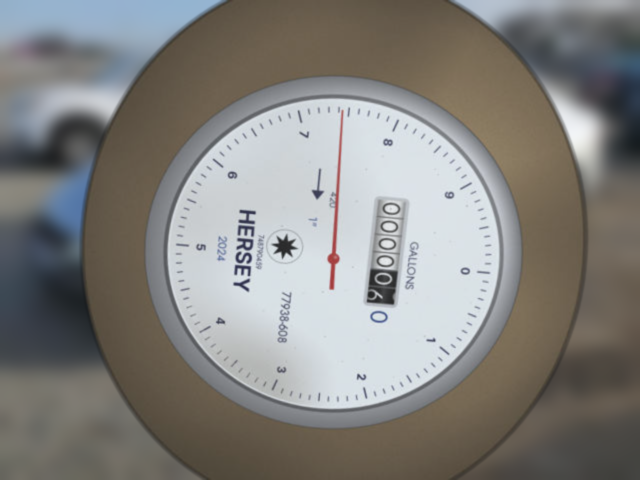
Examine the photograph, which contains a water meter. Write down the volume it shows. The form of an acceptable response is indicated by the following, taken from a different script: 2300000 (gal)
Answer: 57.4 (gal)
